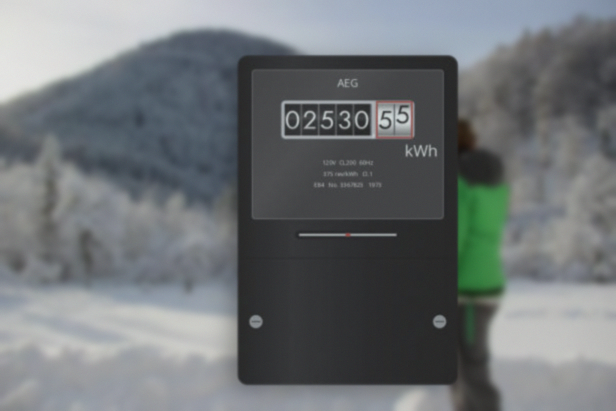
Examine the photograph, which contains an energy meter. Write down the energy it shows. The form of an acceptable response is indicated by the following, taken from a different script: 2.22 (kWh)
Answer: 2530.55 (kWh)
